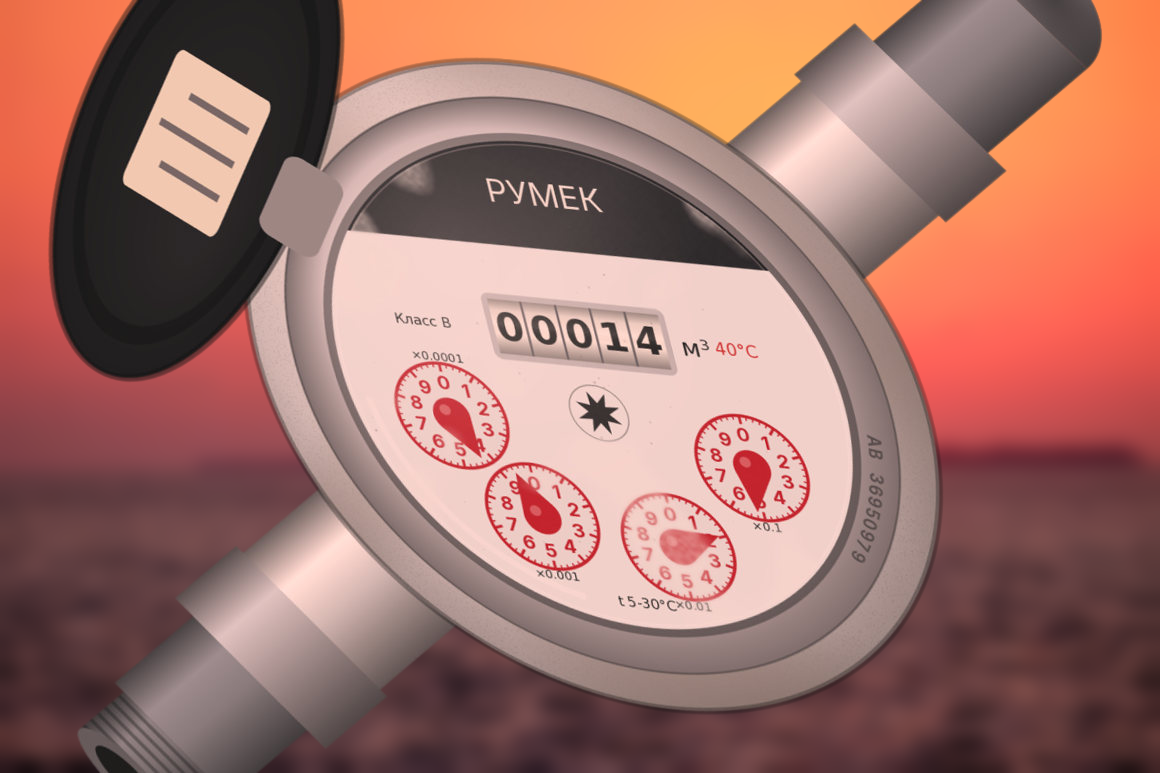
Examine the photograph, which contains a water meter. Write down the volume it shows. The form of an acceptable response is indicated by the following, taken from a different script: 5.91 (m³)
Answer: 14.5194 (m³)
